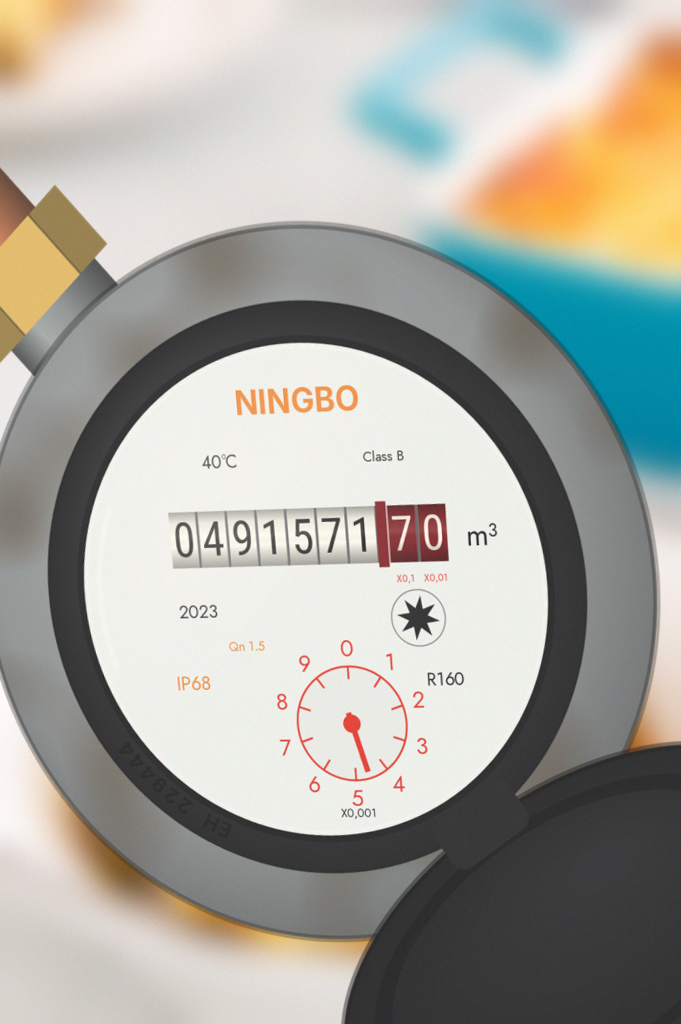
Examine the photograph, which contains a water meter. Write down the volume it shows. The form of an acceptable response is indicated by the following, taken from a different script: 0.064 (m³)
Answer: 491571.704 (m³)
